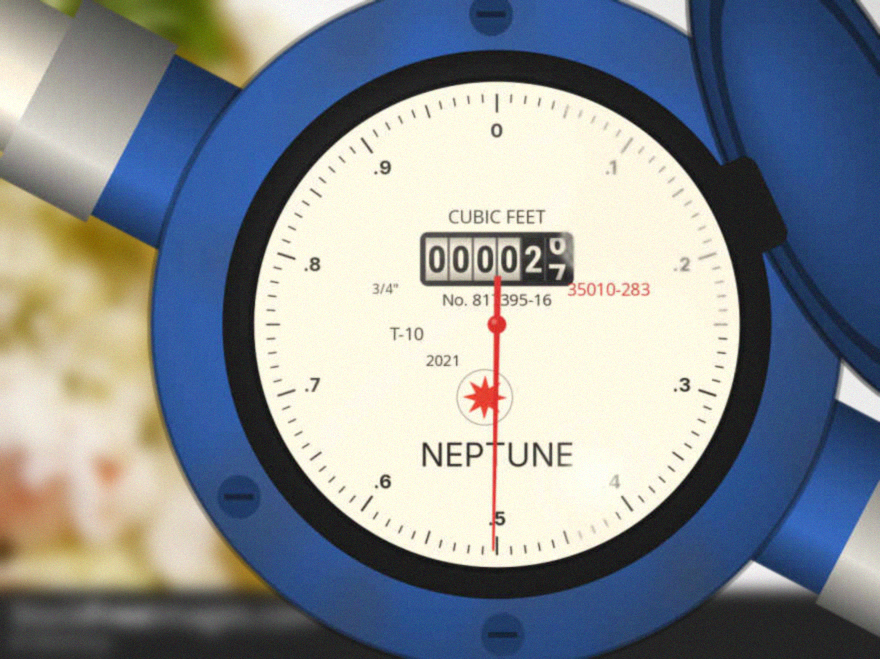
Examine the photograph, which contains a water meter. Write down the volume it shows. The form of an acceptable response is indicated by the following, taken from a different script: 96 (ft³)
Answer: 26.50 (ft³)
